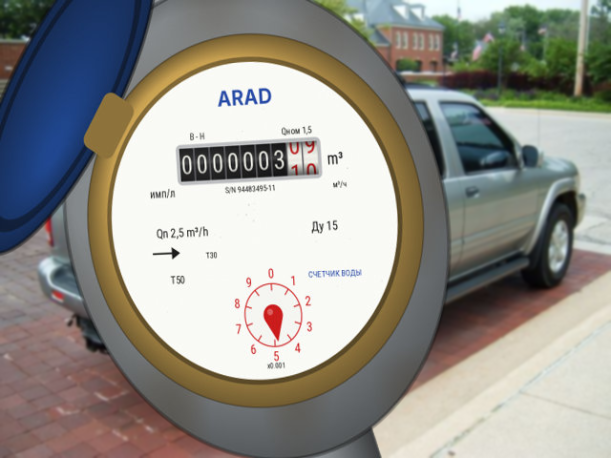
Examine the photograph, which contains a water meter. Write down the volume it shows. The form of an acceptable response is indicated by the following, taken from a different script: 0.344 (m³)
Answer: 3.094 (m³)
